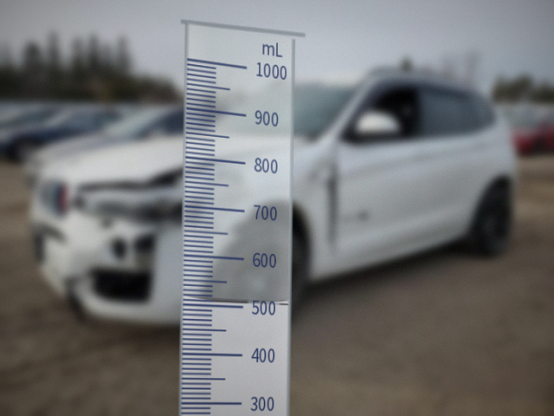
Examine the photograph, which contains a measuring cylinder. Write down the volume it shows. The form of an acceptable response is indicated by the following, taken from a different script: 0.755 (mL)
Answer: 510 (mL)
